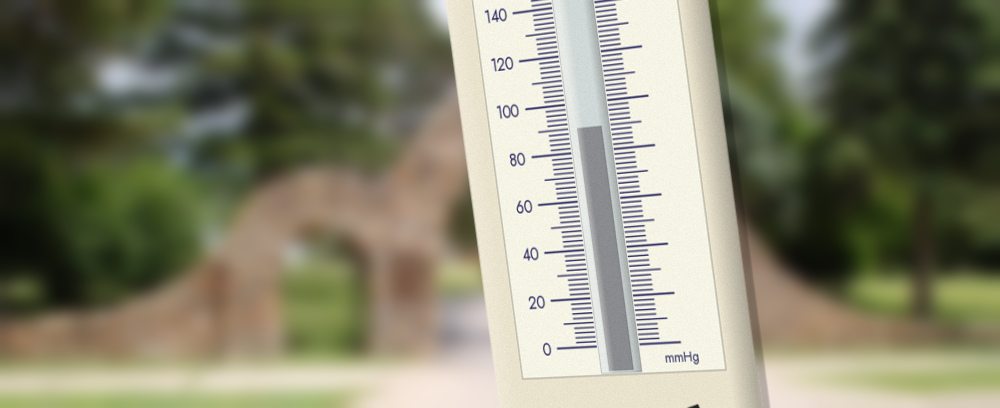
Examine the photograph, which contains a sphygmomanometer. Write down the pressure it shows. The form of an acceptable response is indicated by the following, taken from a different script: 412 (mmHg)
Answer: 90 (mmHg)
